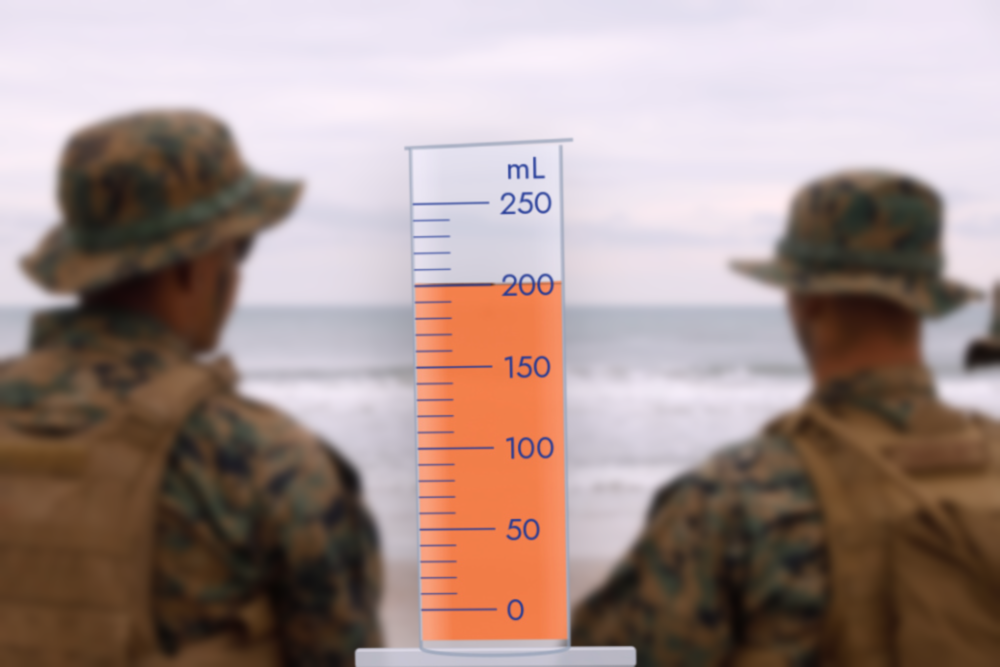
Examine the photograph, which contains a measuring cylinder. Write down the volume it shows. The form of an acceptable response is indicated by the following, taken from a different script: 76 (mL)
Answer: 200 (mL)
